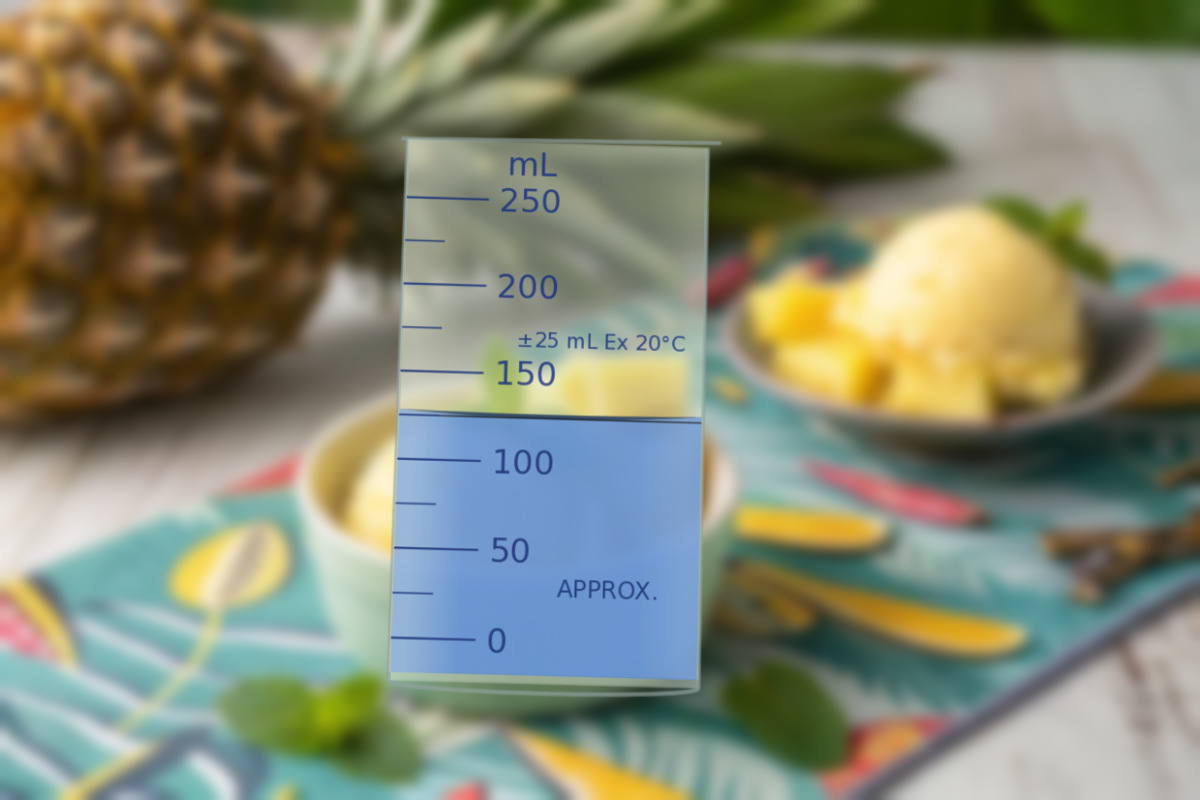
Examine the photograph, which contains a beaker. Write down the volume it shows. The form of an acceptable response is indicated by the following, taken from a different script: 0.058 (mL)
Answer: 125 (mL)
